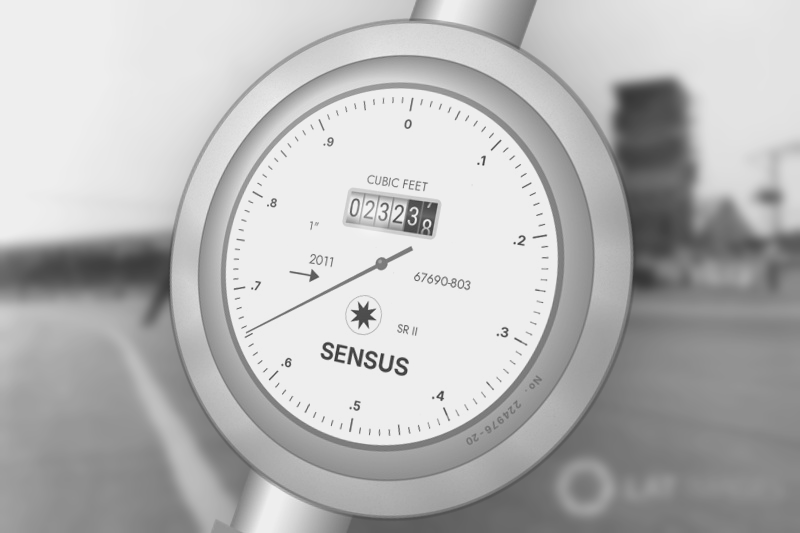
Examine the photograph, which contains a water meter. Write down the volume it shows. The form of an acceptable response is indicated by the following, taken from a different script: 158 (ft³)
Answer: 23237.65 (ft³)
